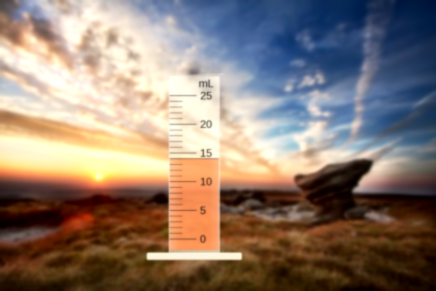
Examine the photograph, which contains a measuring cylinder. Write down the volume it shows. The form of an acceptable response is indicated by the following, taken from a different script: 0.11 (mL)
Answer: 14 (mL)
